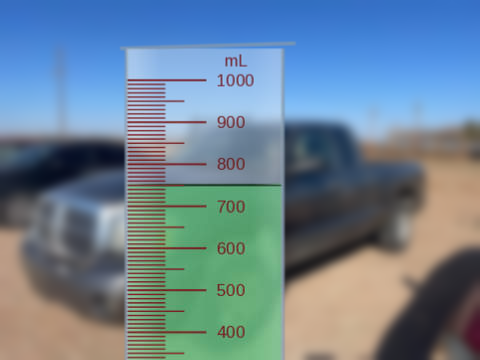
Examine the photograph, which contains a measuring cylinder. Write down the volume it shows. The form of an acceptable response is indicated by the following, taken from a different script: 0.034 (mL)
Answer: 750 (mL)
